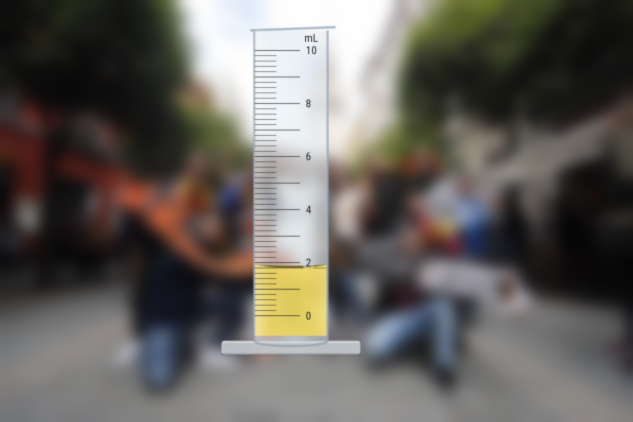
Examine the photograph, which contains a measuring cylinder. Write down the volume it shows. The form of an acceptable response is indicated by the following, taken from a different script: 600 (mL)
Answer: 1.8 (mL)
